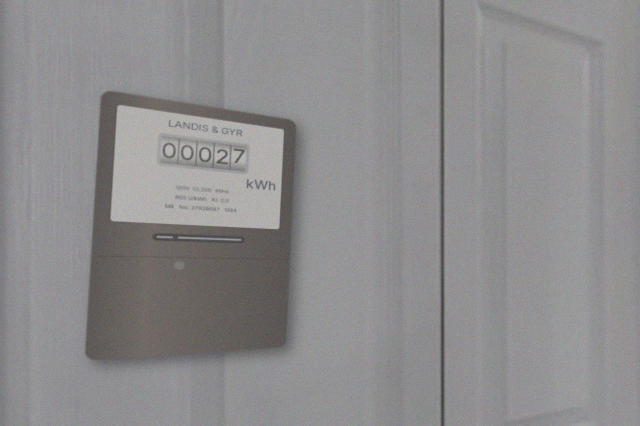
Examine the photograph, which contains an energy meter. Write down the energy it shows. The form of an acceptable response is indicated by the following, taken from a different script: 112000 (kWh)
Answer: 27 (kWh)
